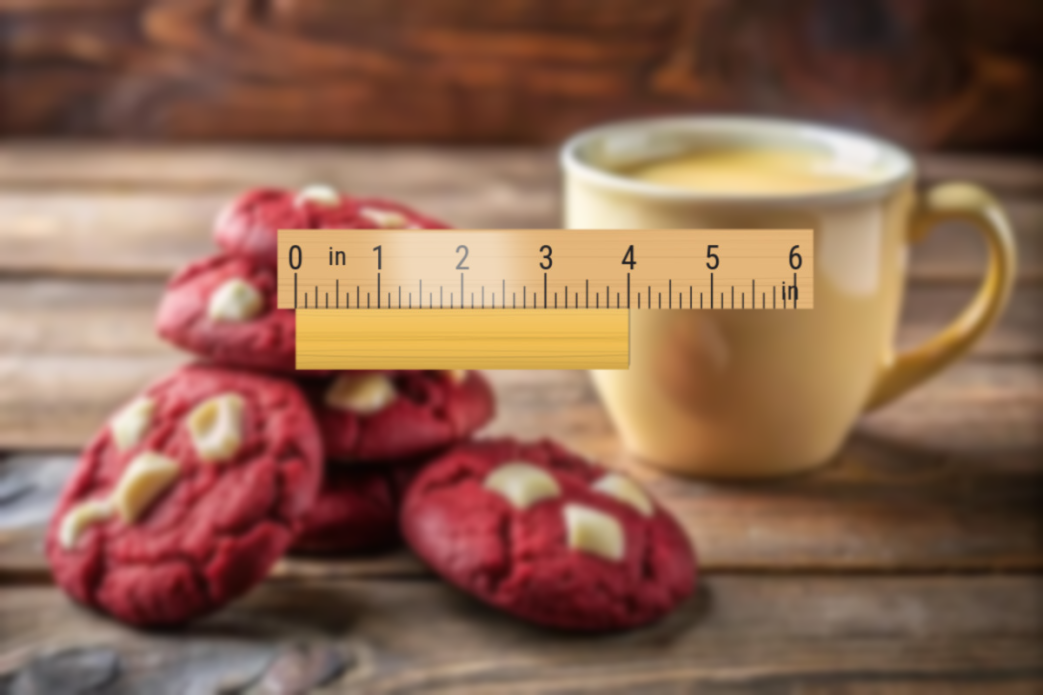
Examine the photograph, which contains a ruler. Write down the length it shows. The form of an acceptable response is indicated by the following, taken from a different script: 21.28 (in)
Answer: 4 (in)
